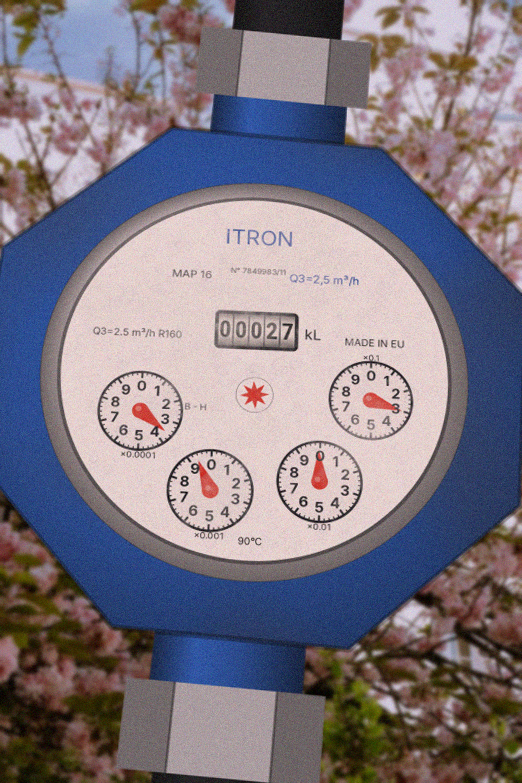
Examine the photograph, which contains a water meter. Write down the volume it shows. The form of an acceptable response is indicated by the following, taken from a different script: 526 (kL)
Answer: 27.2993 (kL)
